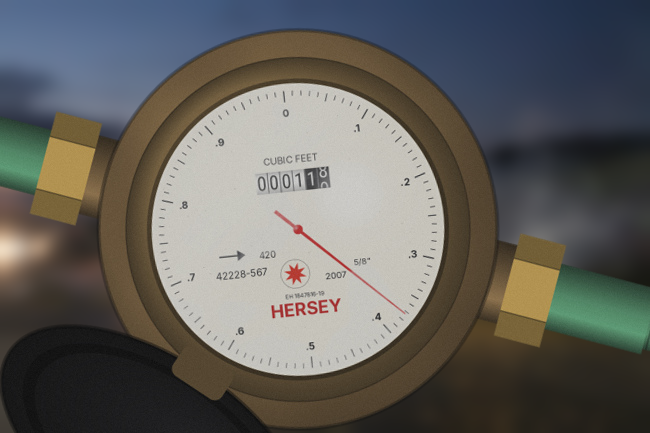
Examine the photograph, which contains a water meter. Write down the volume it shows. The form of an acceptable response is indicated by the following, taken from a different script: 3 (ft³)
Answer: 118.37 (ft³)
